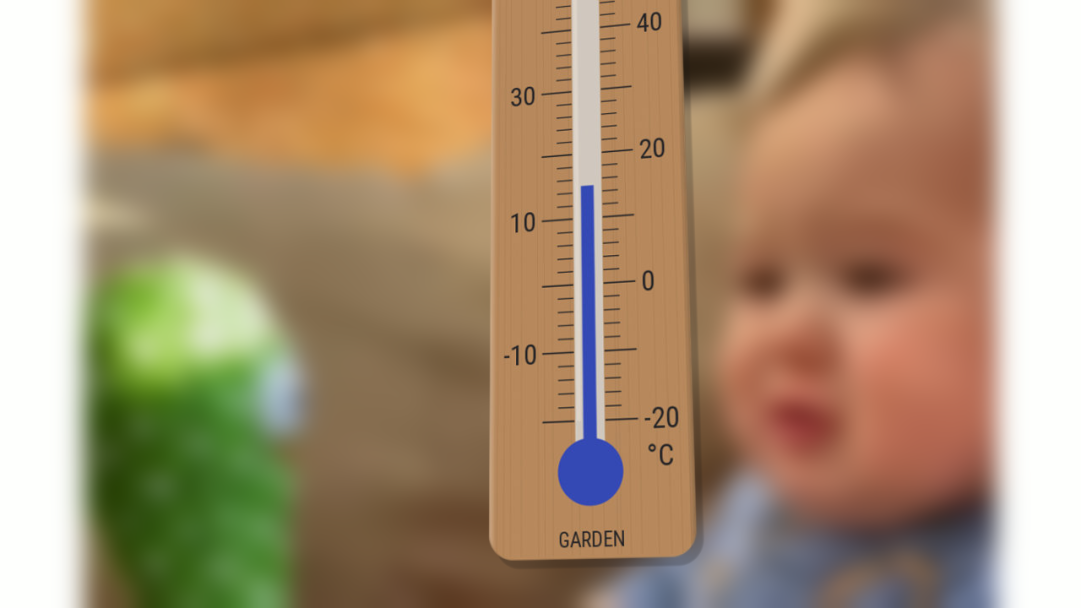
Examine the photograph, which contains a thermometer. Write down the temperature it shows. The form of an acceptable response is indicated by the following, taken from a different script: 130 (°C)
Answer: 15 (°C)
